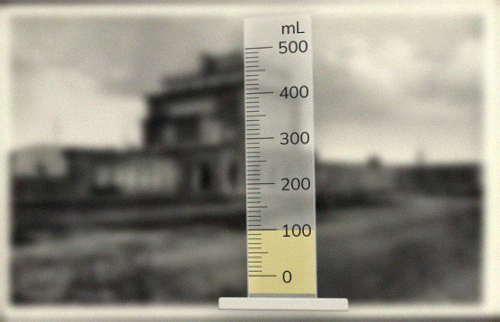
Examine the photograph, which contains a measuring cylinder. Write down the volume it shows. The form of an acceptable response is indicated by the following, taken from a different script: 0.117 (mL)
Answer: 100 (mL)
